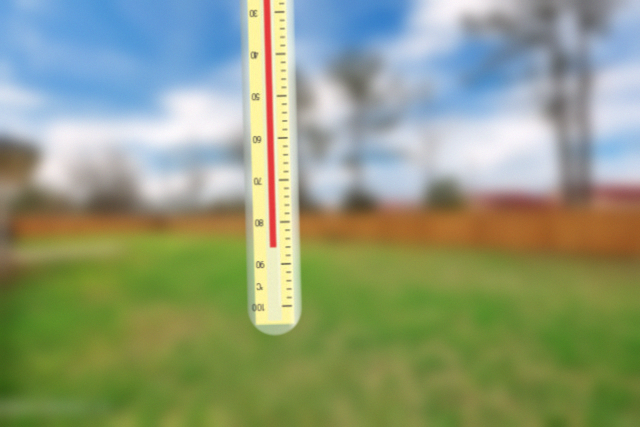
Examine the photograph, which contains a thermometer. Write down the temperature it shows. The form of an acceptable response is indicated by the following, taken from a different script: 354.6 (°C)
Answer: 86 (°C)
